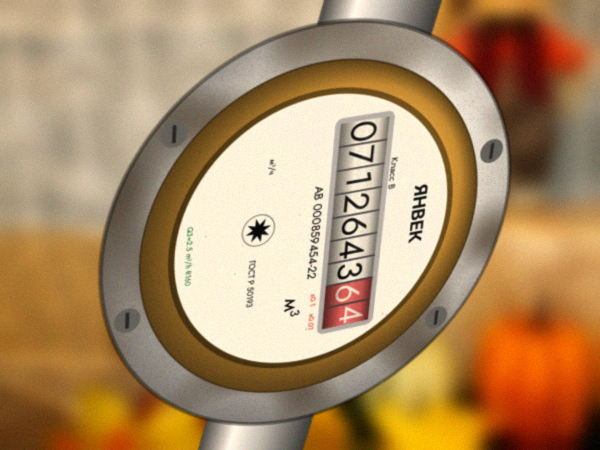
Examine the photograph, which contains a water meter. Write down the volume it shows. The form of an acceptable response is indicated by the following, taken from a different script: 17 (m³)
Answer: 712643.64 (m³)
